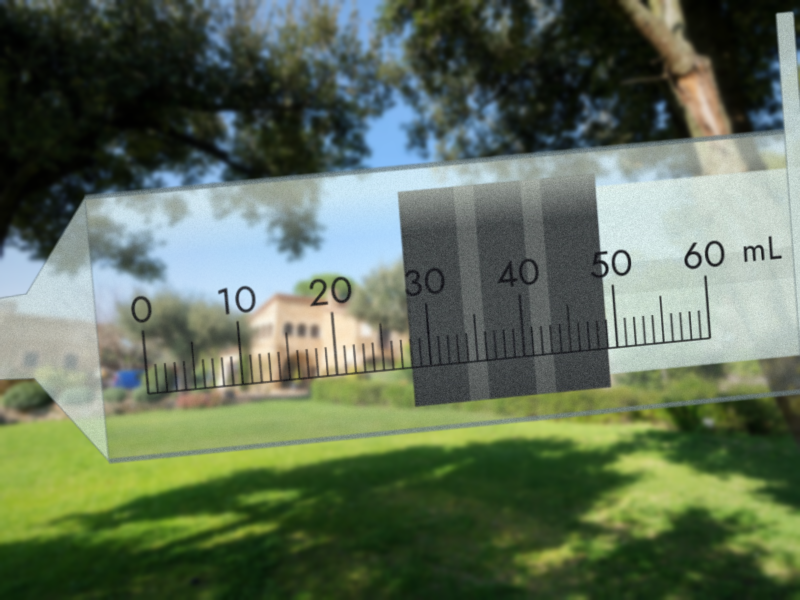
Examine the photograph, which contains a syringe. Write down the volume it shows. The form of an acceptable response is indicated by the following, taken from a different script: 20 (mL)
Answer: 28 (mL)
